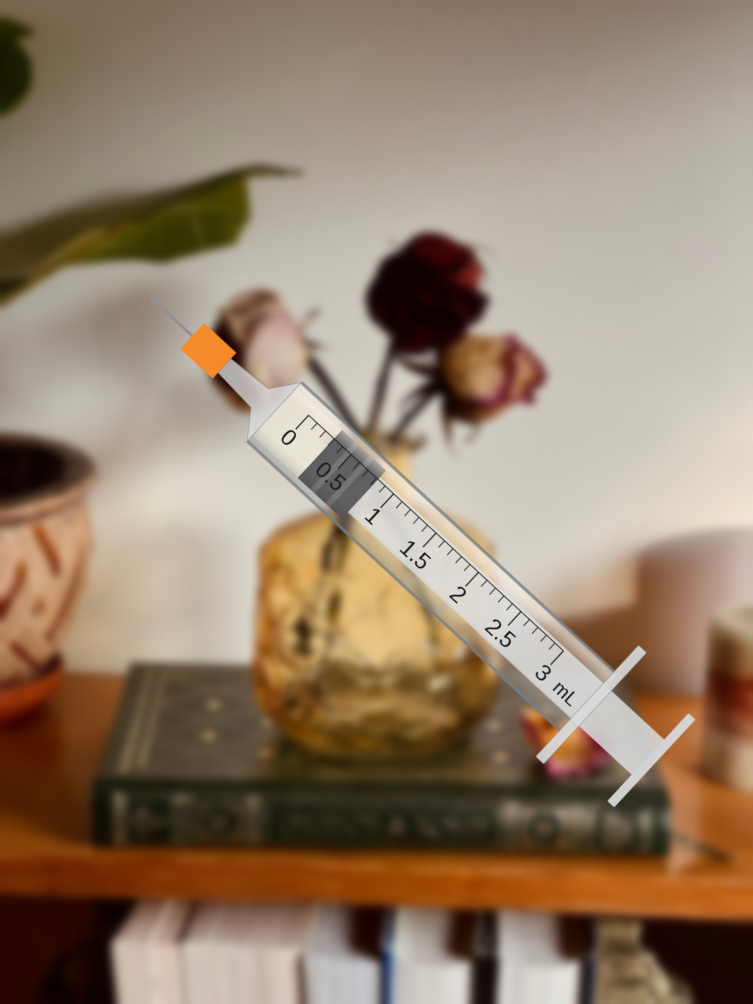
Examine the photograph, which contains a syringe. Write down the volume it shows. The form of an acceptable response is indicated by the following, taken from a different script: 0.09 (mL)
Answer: 0.3 (mL)
